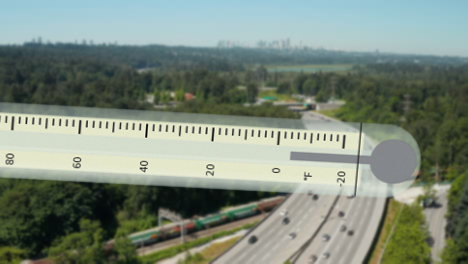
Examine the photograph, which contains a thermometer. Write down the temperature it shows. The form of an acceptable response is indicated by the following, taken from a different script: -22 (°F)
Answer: -4 (°F)
